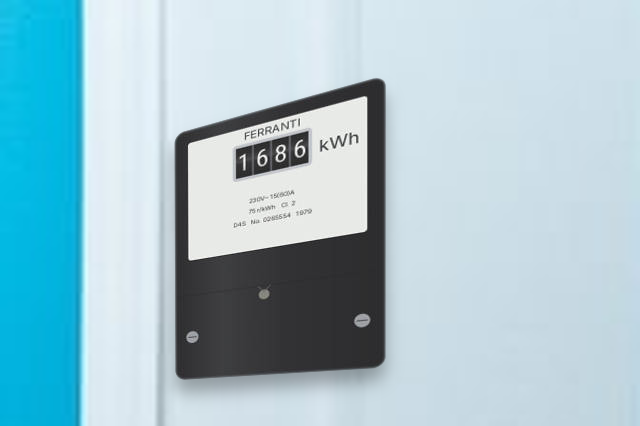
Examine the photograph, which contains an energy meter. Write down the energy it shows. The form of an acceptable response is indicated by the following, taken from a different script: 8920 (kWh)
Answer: 1686 (kWh)
